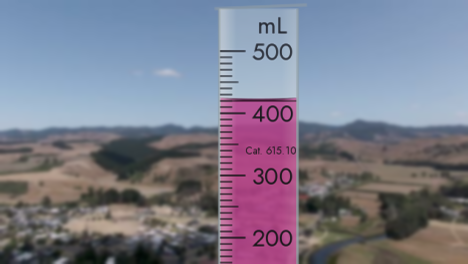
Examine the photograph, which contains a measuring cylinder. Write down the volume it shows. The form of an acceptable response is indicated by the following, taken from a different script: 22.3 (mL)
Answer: 420 (mL)
